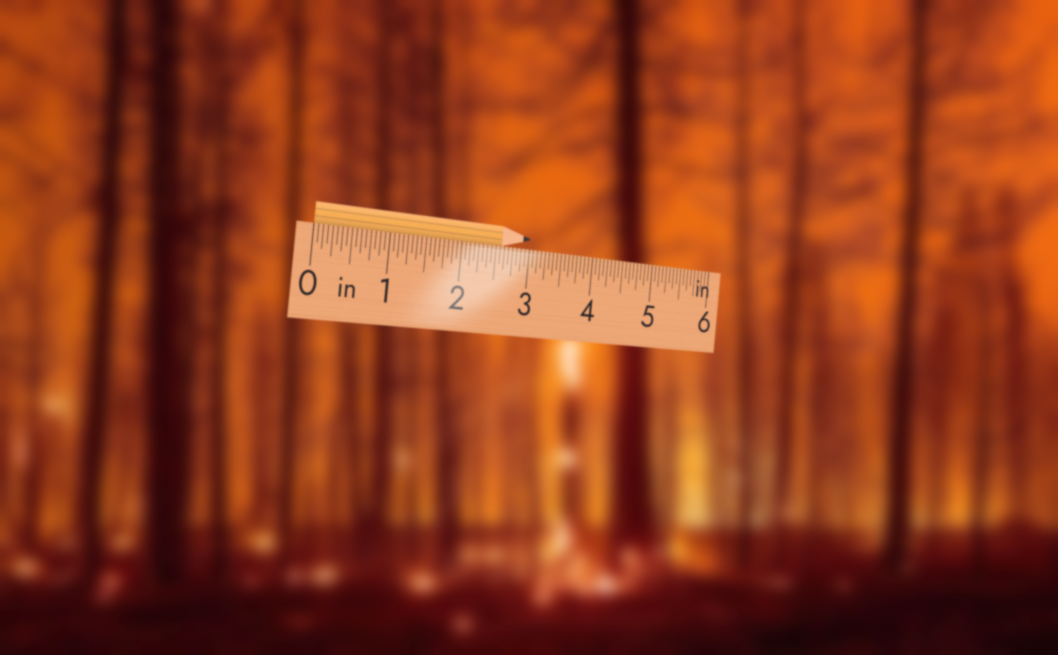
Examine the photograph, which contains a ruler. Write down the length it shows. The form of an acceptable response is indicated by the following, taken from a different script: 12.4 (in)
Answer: 3 (in)
